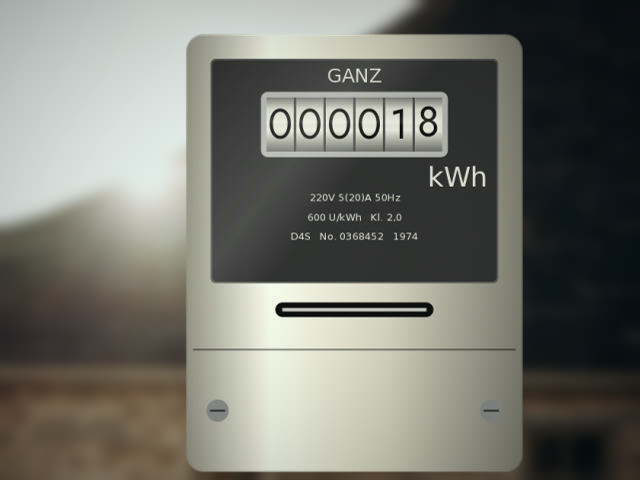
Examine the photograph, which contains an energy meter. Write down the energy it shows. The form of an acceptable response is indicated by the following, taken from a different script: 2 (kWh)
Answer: 18 (kWh)
